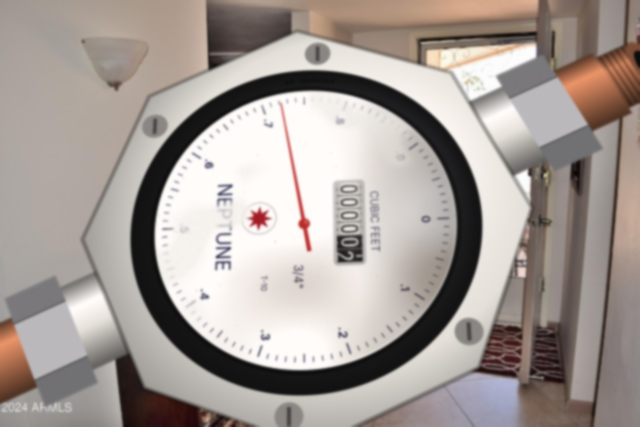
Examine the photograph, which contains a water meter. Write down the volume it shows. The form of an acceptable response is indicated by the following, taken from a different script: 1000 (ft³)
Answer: 1.72 (ft³)
